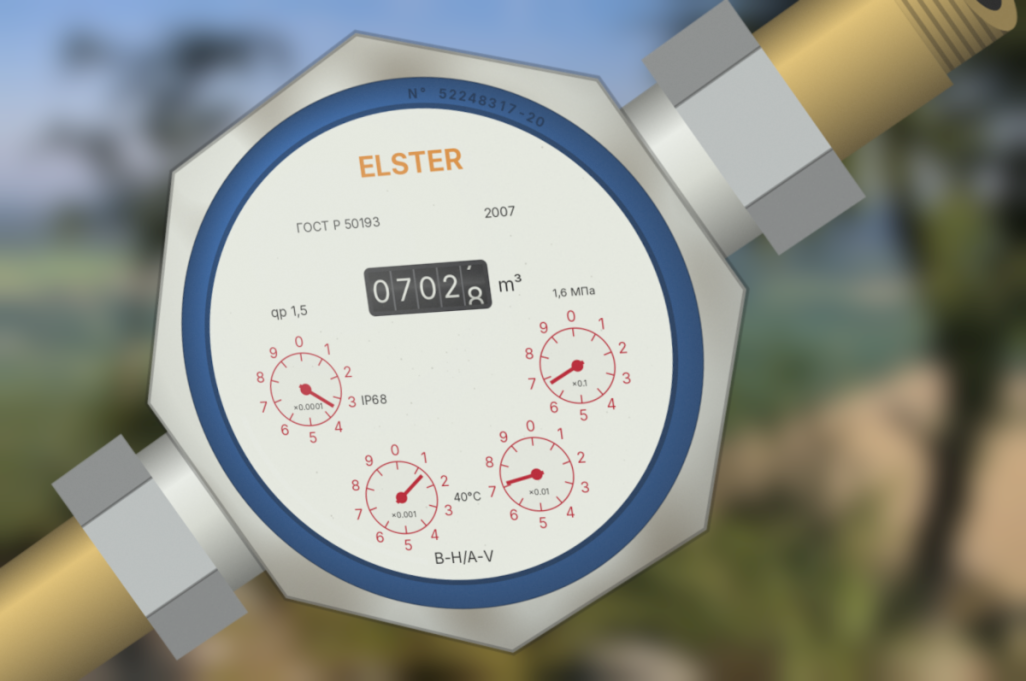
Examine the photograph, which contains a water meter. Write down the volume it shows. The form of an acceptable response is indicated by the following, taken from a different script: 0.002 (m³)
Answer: 7027.6713 (m³)
